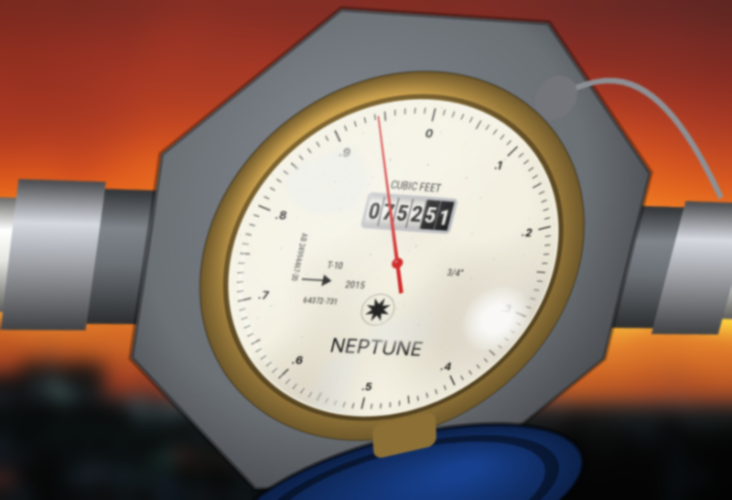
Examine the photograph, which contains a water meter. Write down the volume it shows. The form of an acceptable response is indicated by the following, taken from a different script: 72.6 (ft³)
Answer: 75250.94 (ft³)
